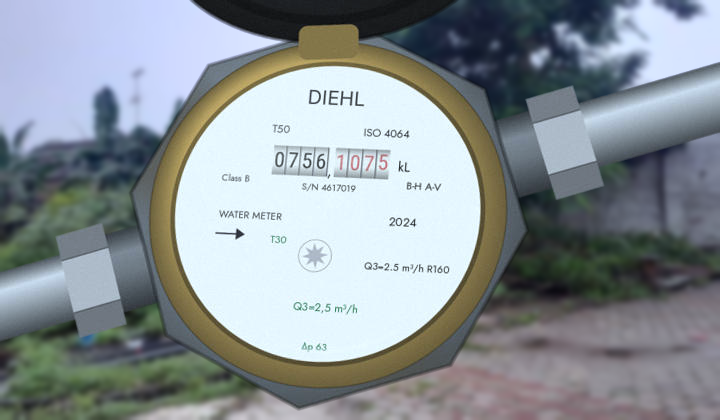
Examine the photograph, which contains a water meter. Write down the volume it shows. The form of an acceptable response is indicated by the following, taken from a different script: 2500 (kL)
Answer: 756.1075 (kL)
